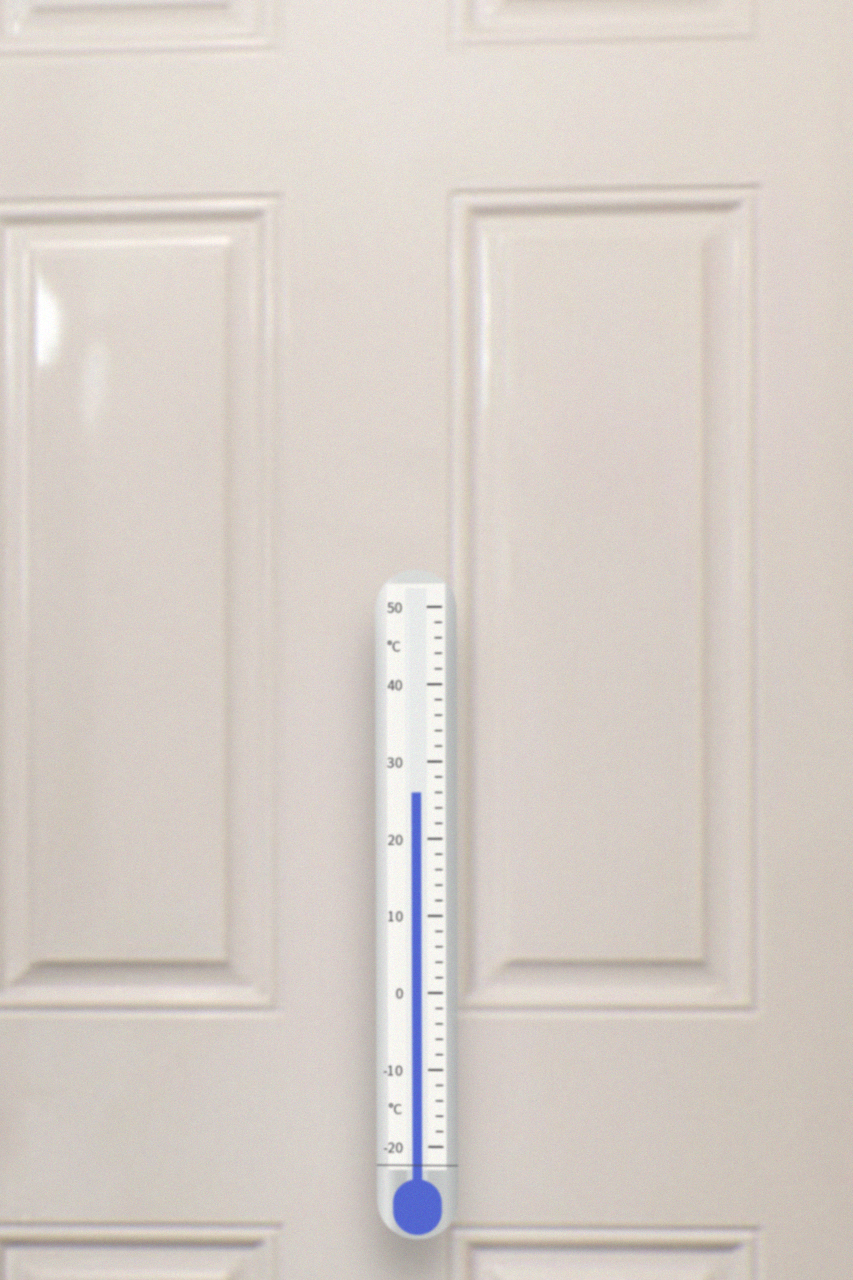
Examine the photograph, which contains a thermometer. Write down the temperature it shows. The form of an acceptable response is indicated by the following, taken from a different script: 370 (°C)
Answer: 26 (°C)
